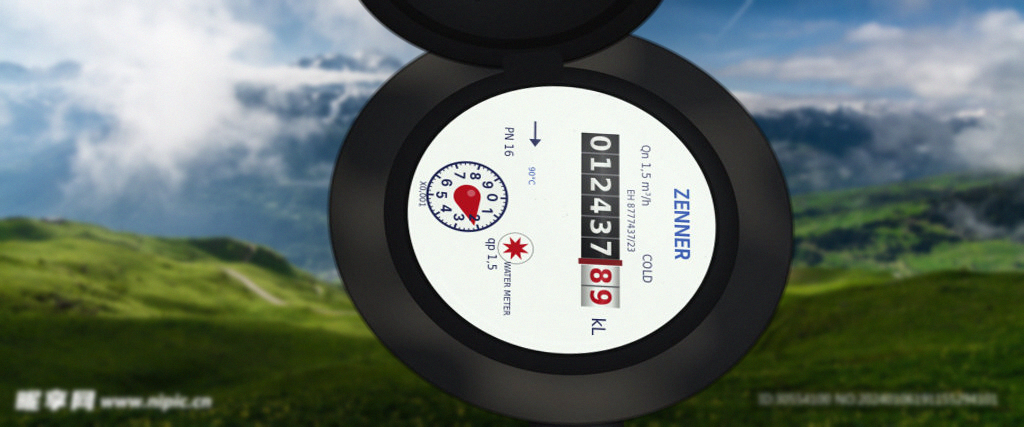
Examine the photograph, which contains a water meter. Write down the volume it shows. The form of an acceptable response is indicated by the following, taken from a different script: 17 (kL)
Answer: 12437.892 (kL)
